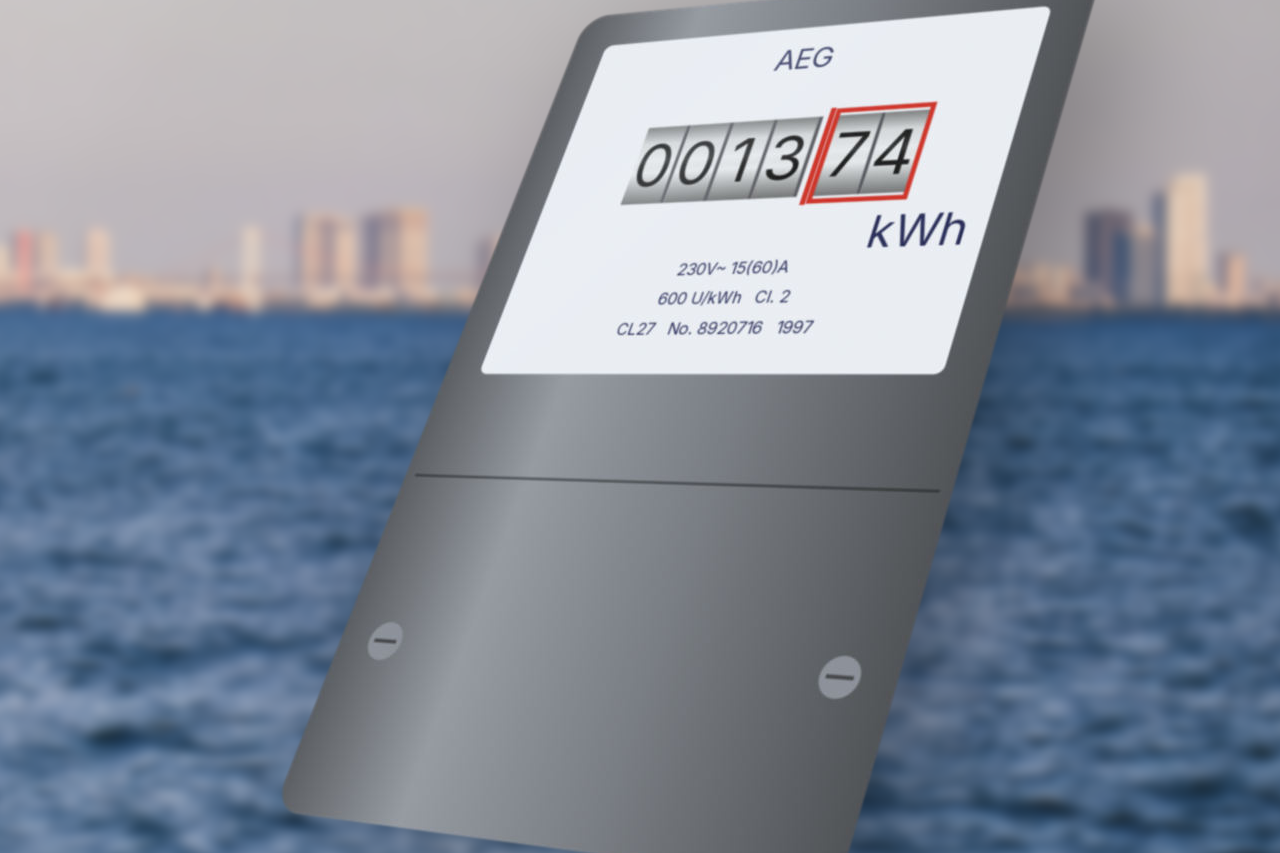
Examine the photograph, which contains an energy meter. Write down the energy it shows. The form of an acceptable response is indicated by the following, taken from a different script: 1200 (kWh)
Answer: 13.74 (kWh)
